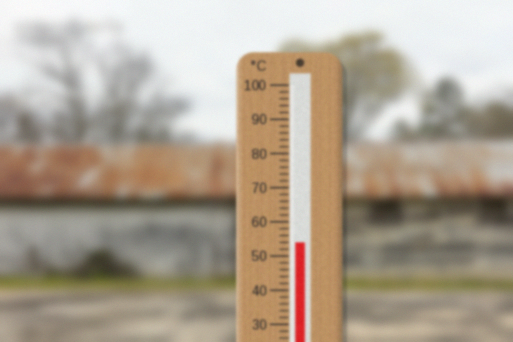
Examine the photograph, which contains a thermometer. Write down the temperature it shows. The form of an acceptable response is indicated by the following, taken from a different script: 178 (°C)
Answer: 54 (°C)
